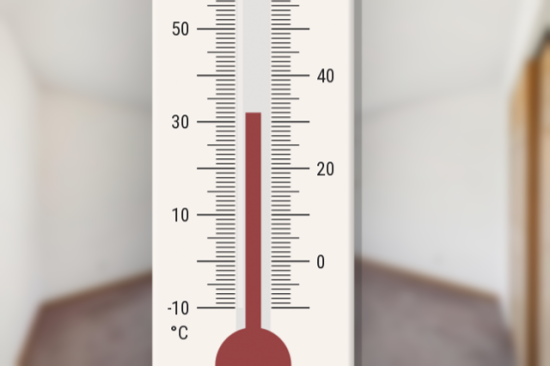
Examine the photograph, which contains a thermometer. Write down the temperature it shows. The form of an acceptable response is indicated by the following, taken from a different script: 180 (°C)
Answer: 32 (°C)
